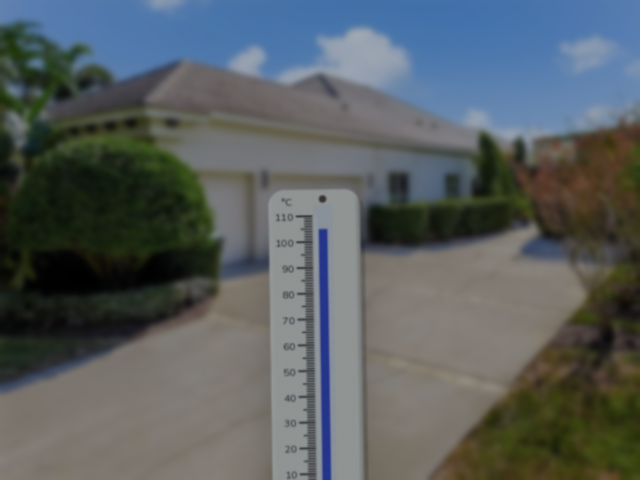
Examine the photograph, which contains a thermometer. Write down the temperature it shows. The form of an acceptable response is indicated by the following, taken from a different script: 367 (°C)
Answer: 105 (°C)
